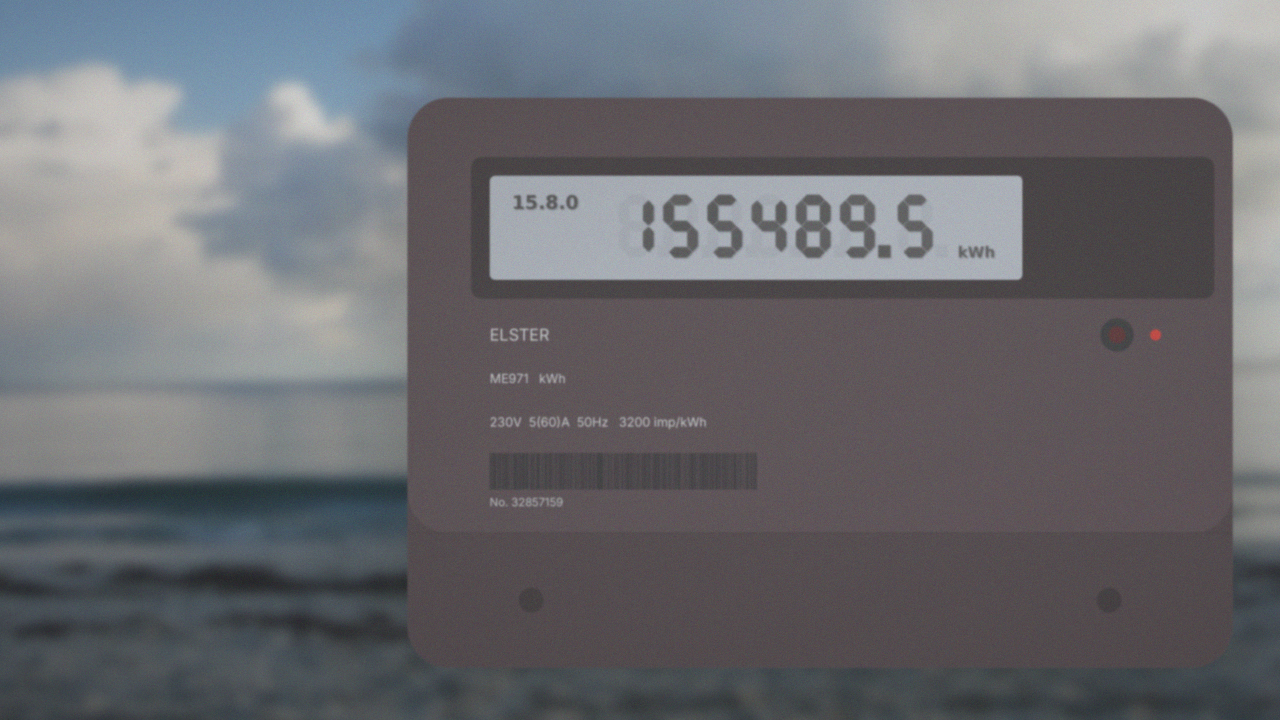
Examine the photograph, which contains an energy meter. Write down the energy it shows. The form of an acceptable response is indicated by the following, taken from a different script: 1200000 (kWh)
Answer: 155489.5 (kWh)
